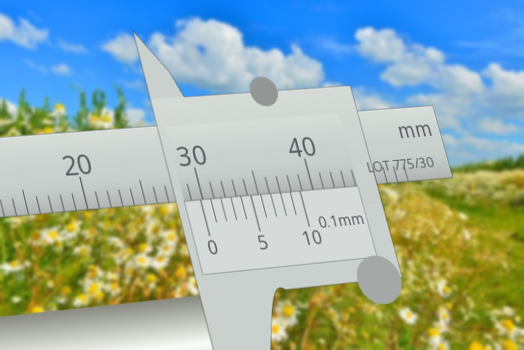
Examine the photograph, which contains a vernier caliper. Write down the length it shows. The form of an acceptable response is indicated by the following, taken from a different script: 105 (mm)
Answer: 29.8 (mm)
